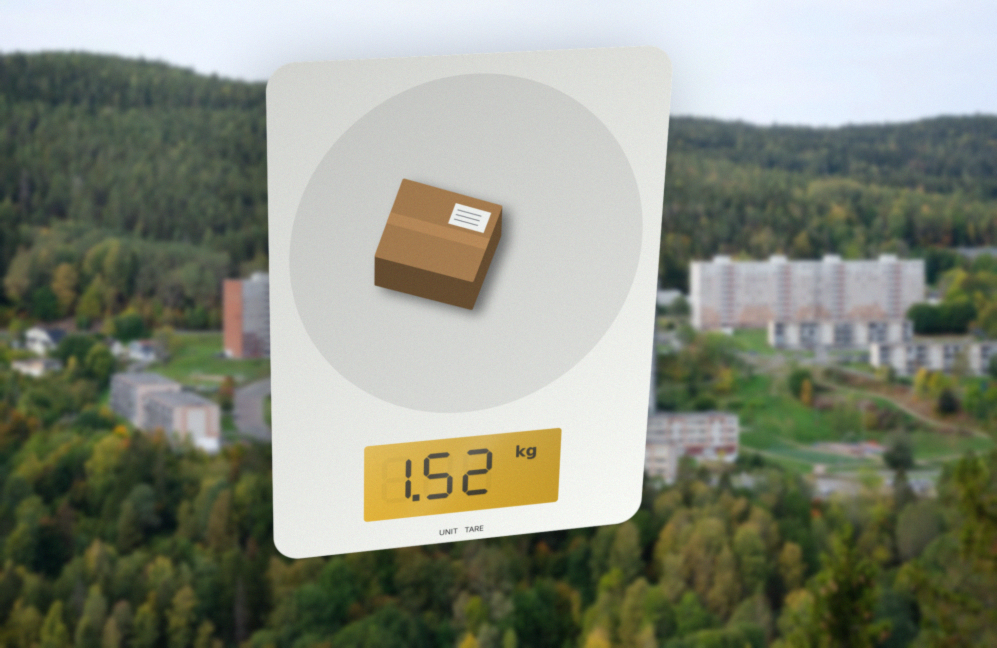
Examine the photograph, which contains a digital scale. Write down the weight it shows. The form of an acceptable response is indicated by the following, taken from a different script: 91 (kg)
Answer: 1.52 (kg)
